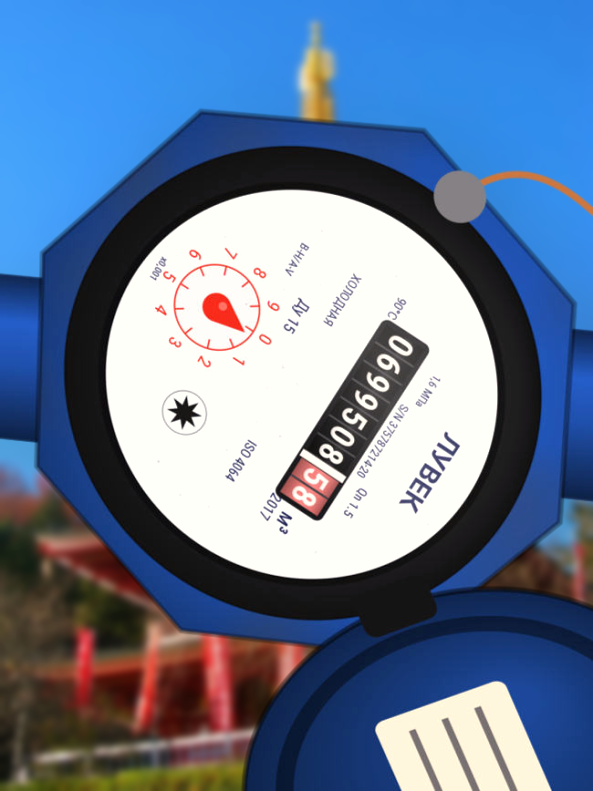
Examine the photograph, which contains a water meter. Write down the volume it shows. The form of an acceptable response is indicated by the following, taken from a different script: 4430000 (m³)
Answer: 699508.580 (m³)
